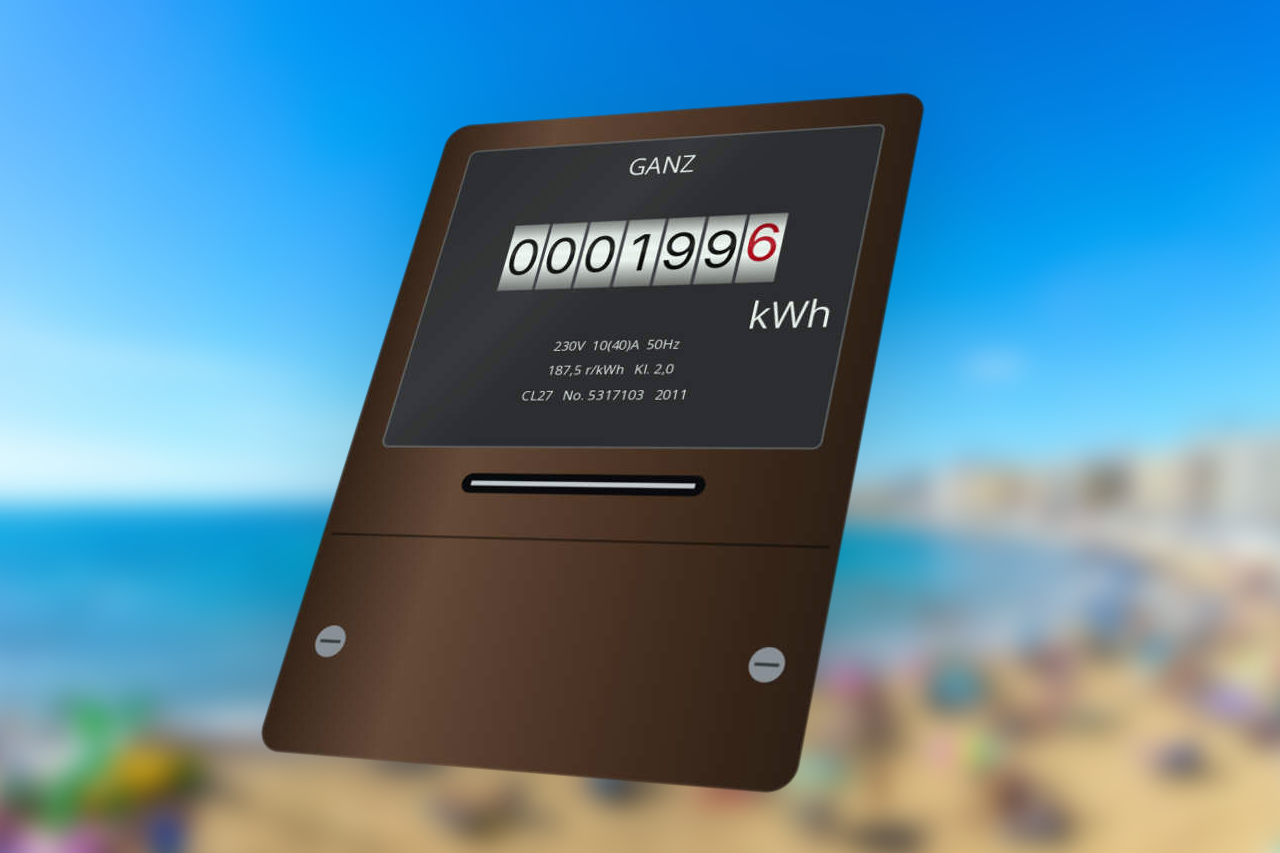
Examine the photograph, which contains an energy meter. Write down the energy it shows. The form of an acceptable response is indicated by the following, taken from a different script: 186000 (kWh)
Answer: 199.6 (kWh)
